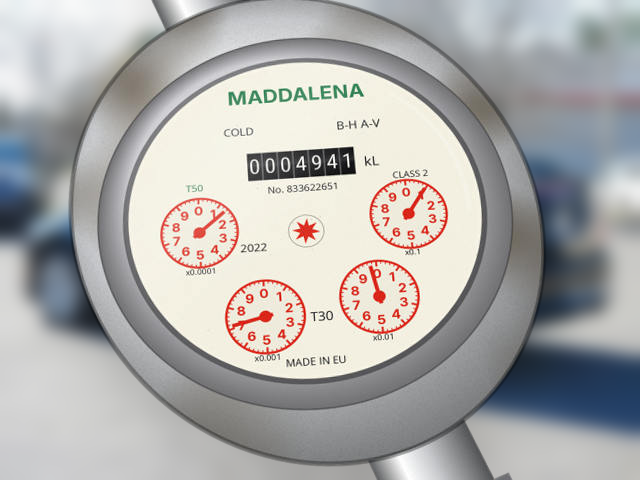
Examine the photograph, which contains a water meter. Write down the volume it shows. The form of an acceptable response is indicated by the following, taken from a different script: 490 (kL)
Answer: 4941.0971 (kL)
